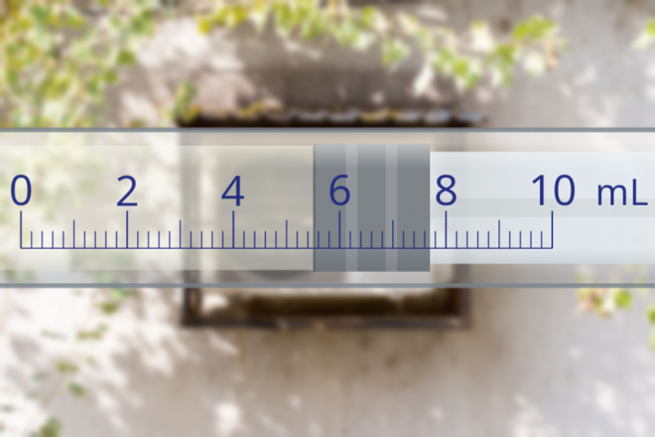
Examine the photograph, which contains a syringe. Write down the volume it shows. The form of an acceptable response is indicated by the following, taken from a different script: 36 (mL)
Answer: 5.5 (mL)
